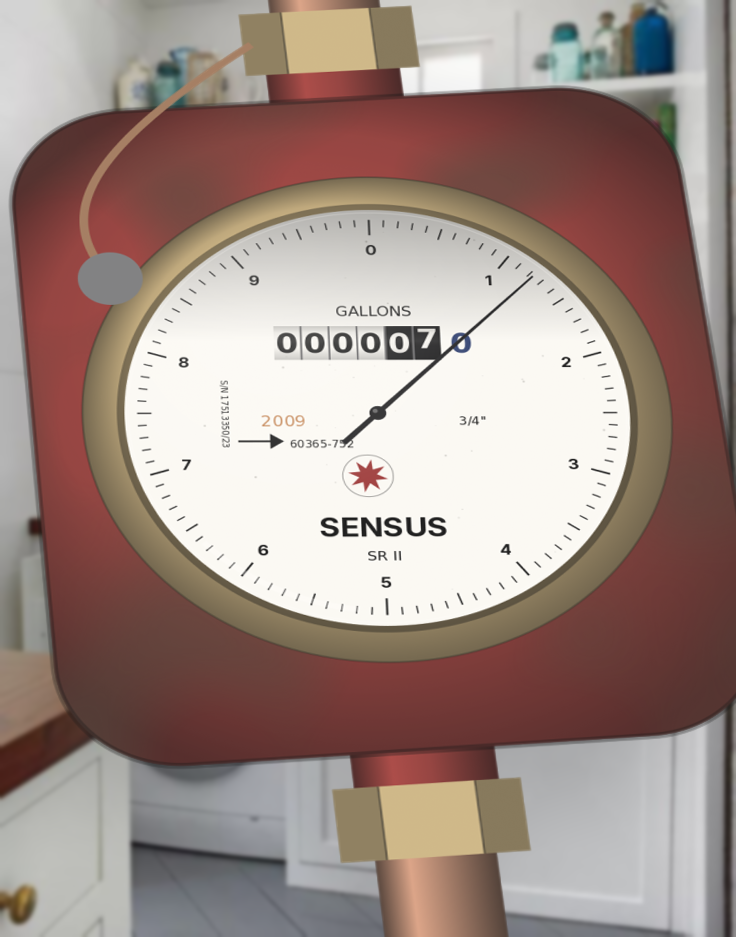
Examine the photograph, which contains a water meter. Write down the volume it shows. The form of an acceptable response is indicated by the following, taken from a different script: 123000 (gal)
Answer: 71.2 (gal)
